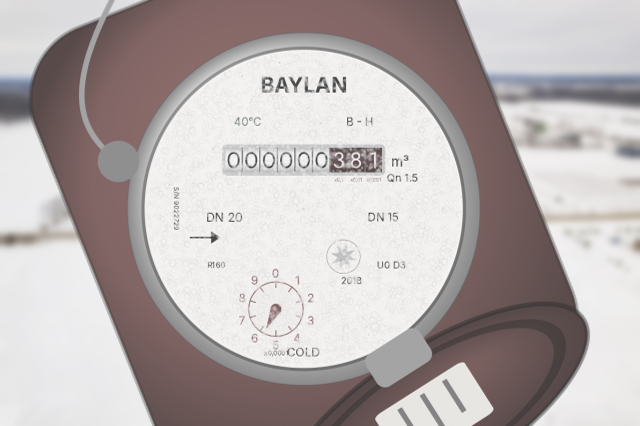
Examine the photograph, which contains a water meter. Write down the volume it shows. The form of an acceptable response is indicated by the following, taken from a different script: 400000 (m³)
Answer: 0.3815 (m³)
